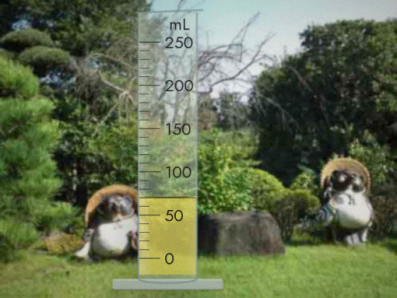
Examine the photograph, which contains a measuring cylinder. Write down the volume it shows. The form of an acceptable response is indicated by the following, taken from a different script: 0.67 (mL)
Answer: 70 (mL)
